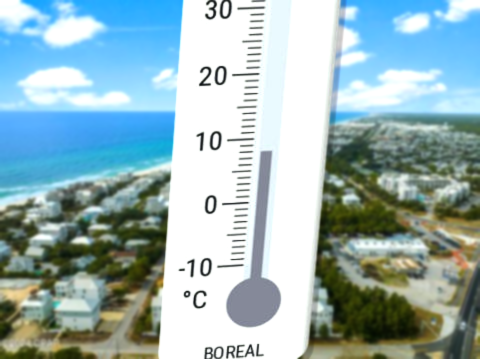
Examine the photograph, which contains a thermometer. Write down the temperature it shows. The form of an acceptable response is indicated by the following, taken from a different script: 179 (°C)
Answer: 8 (°C)
